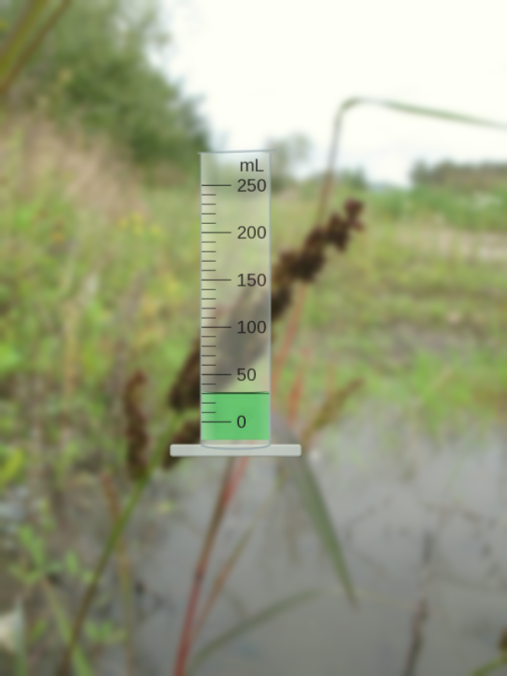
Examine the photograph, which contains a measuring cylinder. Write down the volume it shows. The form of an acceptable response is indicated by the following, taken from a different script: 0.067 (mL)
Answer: 30 (mL)
